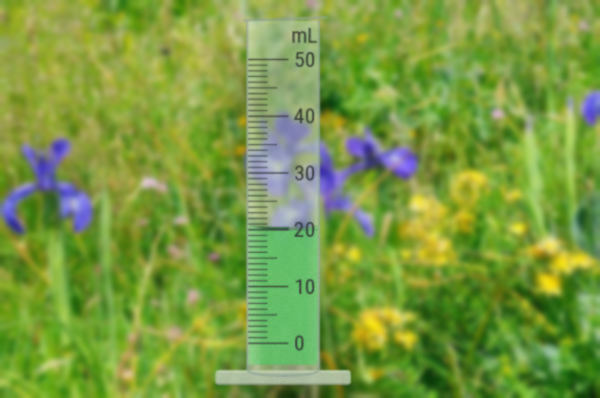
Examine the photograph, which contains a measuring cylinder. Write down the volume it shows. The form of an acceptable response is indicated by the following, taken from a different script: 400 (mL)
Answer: 20 (mL)
